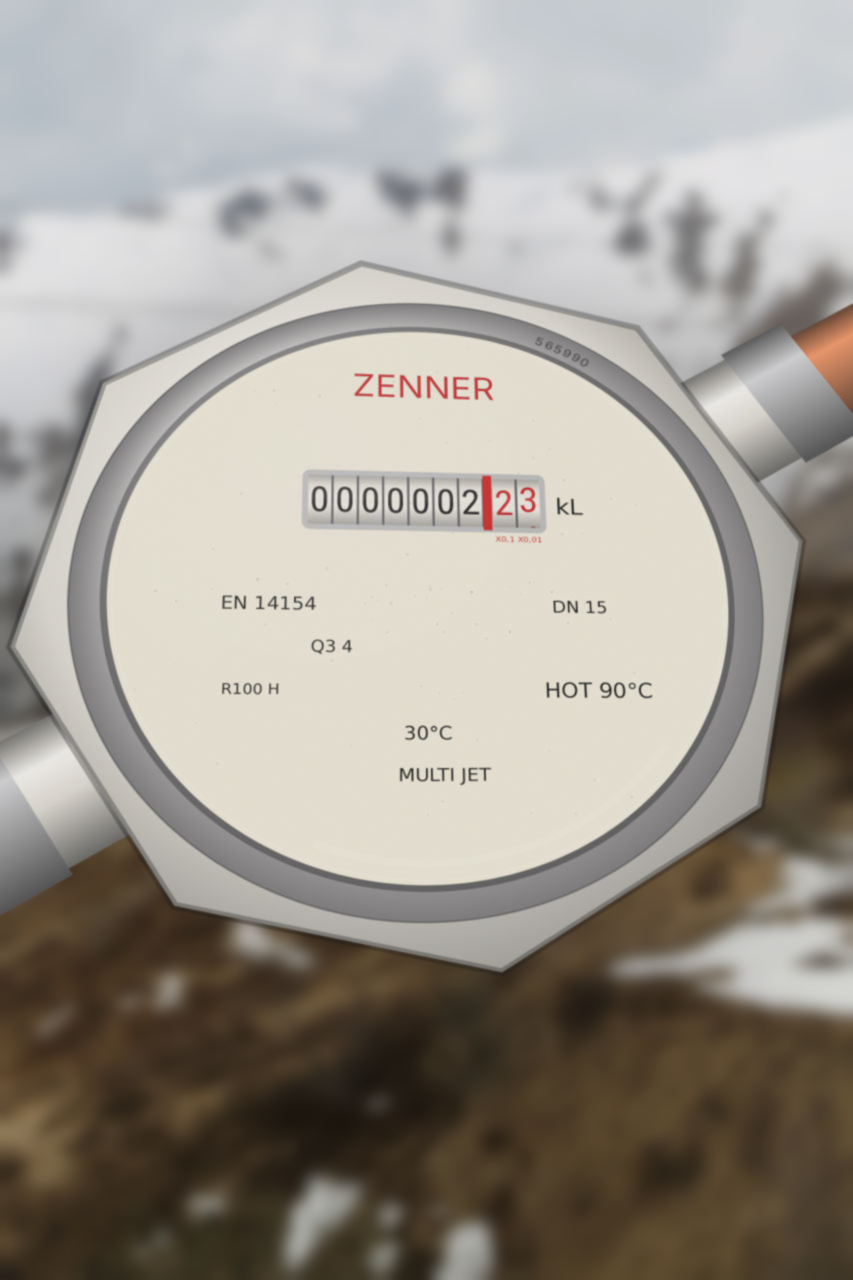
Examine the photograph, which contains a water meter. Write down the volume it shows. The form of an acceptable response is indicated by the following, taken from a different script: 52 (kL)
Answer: 2.23 (kL)
